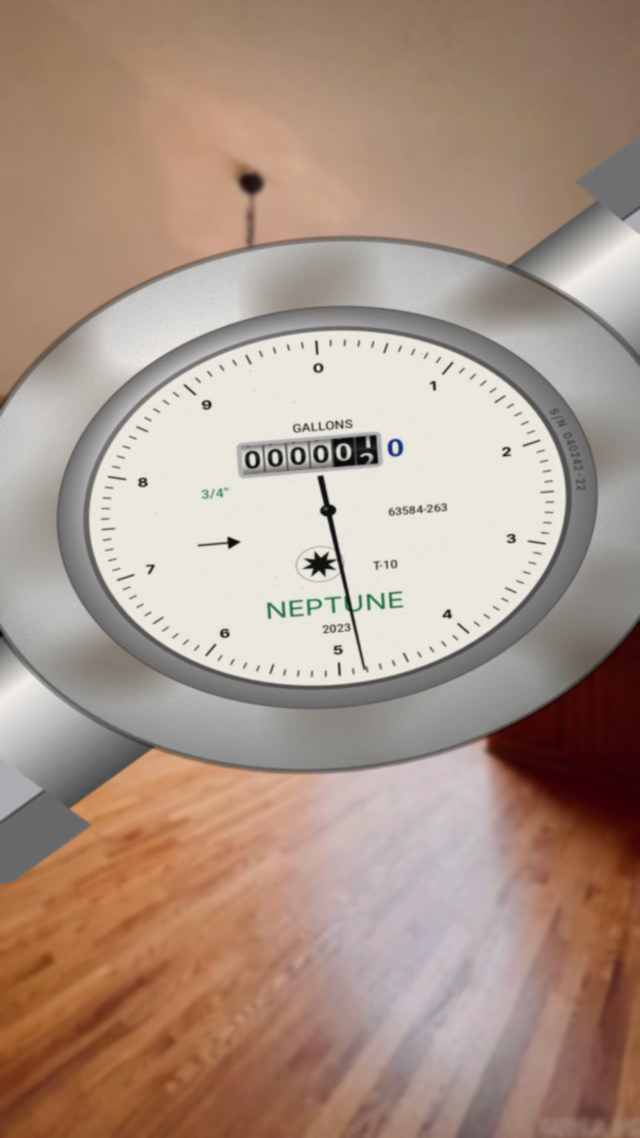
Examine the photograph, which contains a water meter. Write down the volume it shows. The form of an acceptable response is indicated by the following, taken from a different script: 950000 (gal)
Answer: 14.8 (gal)
